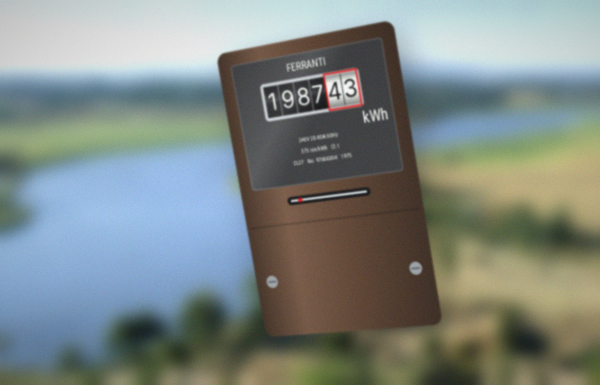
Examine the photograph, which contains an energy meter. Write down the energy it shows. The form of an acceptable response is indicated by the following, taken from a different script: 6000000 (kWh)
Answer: 1987.43 (kWh)
